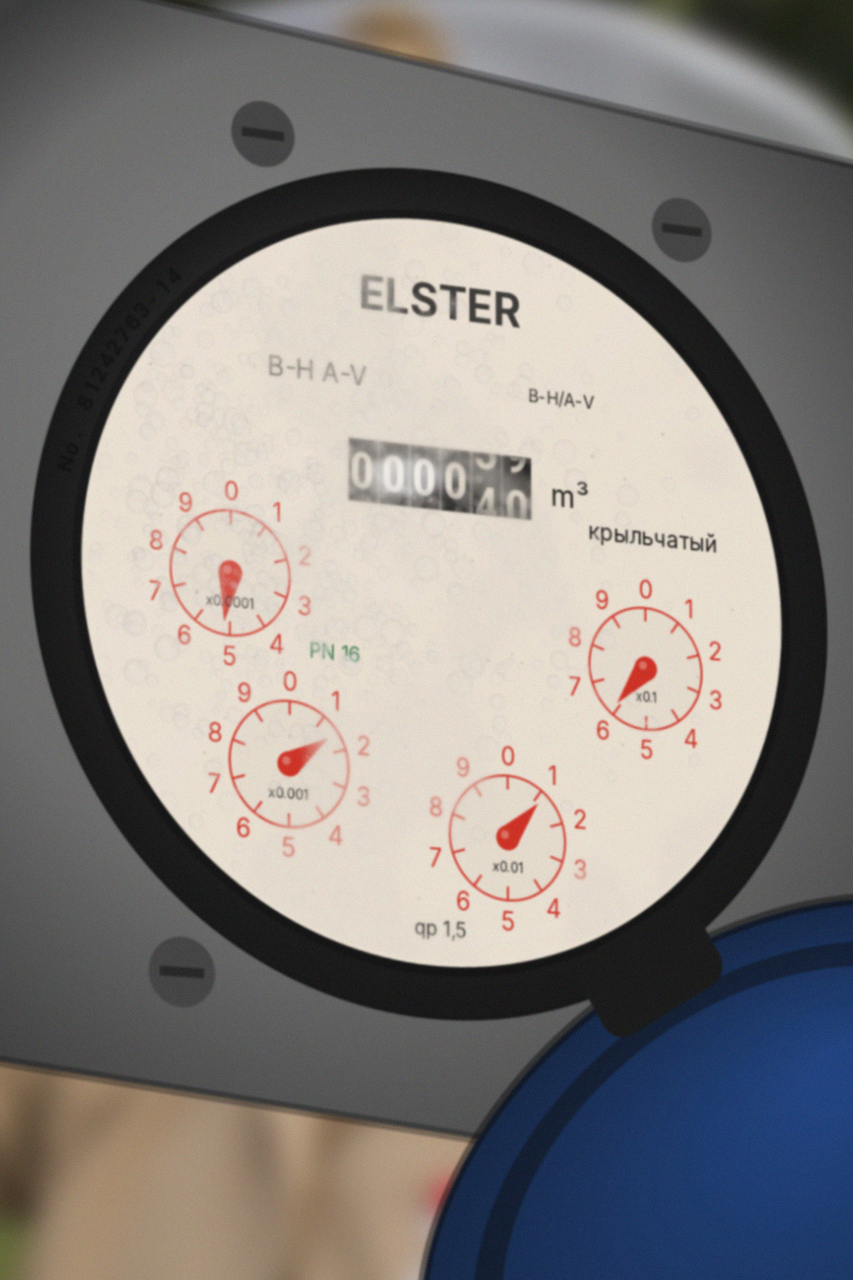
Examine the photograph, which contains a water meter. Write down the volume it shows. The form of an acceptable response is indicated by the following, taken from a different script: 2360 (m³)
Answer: 39.6115 (m³)
